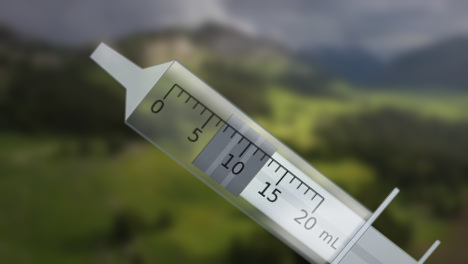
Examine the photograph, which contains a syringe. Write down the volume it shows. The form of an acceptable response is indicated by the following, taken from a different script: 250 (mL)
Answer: 6.5 (mL)
